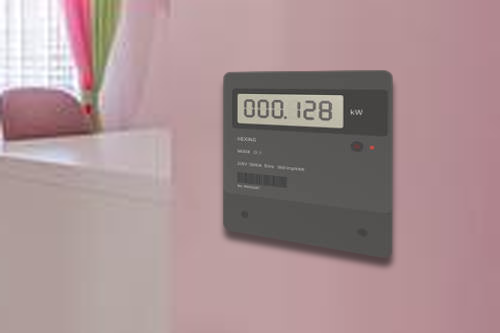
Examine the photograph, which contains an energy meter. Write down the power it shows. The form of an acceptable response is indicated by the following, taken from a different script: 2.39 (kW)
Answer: 0.128 (kW)
